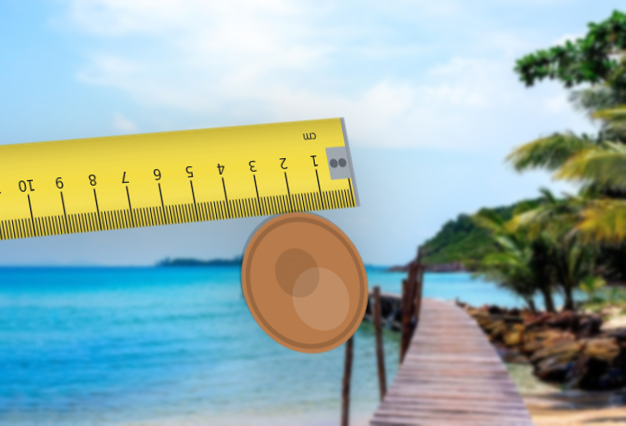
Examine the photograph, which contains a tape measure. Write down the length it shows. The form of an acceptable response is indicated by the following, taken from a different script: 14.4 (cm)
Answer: 4 (cm)
